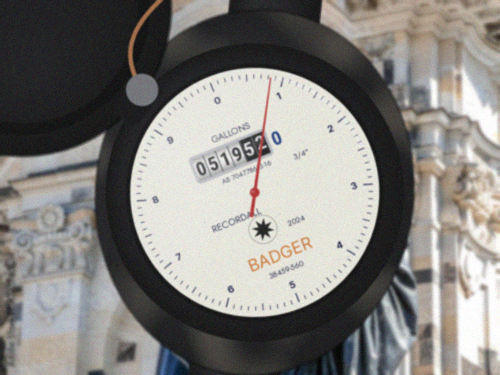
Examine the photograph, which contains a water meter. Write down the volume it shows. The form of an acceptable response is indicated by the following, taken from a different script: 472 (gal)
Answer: 519520.8 (gal)
